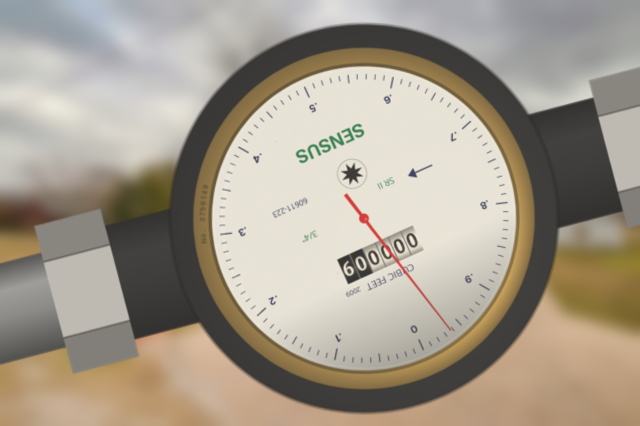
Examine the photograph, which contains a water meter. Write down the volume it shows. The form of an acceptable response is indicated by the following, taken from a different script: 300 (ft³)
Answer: 8.96 (ft³)
